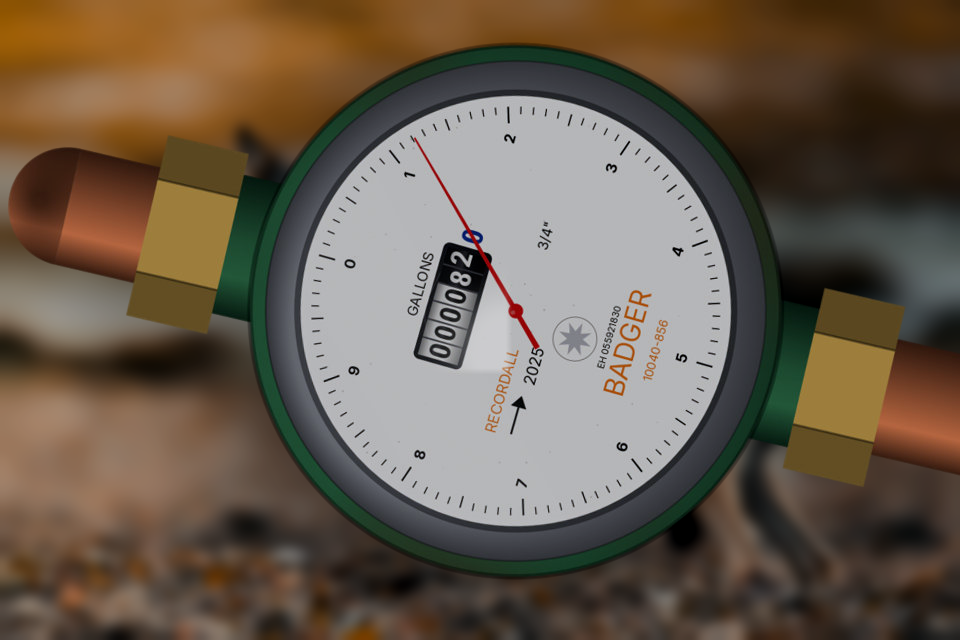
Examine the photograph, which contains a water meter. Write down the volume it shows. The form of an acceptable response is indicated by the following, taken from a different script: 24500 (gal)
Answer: 821.2 (gal)
